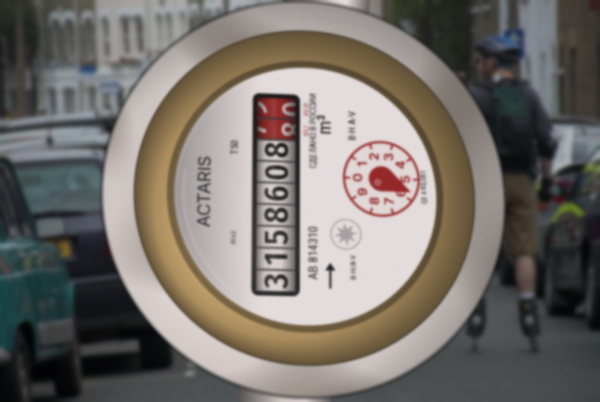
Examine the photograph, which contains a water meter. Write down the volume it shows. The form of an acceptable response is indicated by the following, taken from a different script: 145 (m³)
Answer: 3158608.795 (m³)
